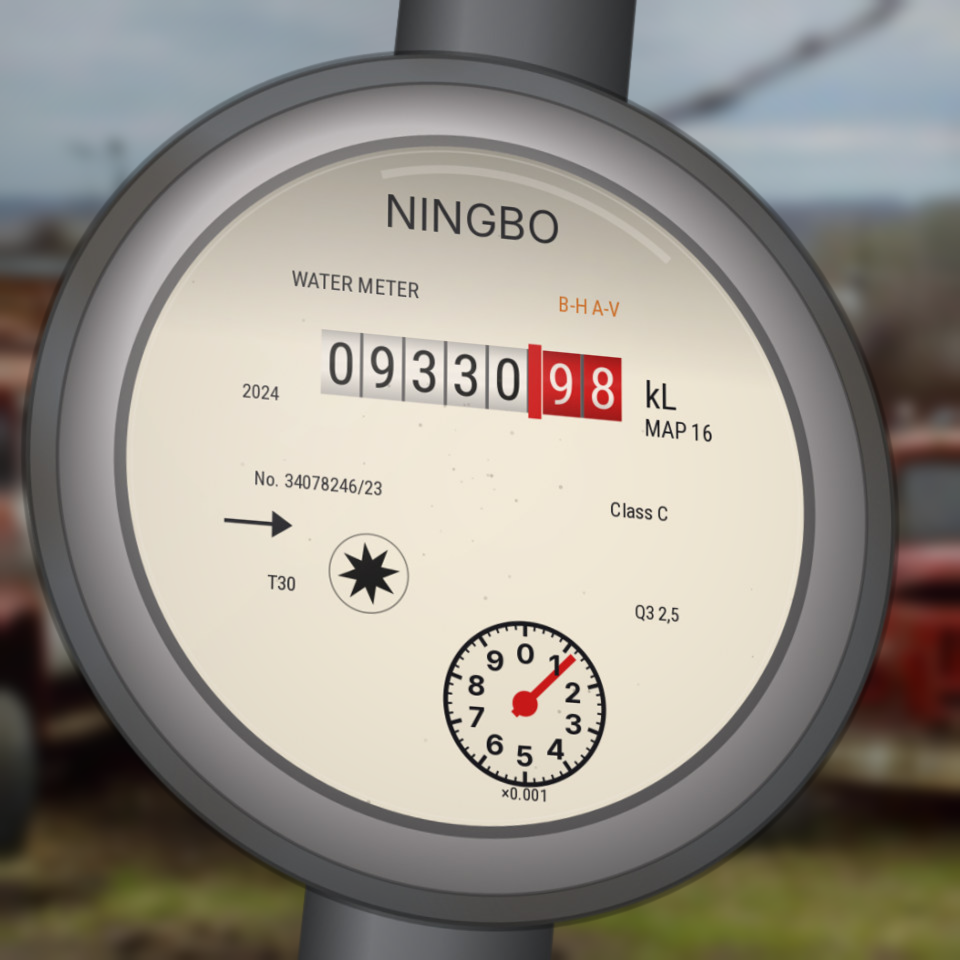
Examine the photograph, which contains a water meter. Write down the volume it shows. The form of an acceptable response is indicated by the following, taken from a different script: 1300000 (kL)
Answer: 9330.981 (kL)
